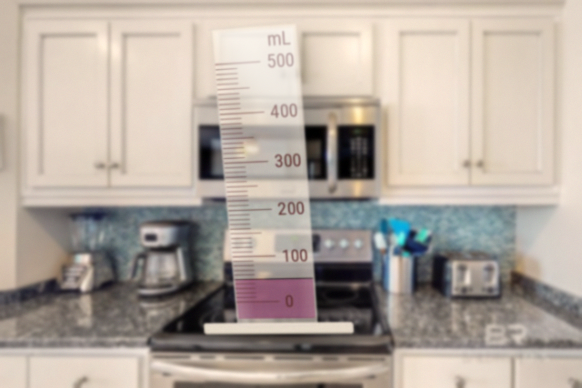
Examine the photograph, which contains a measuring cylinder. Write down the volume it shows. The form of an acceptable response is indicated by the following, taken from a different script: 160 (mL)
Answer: 50 (mL)
